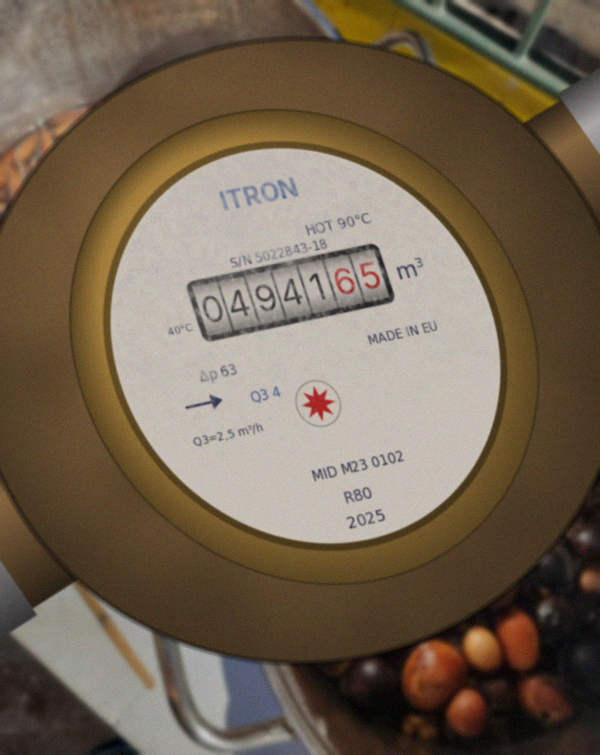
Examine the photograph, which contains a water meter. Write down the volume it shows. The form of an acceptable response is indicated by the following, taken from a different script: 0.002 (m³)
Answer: 4941.65 (m³)
